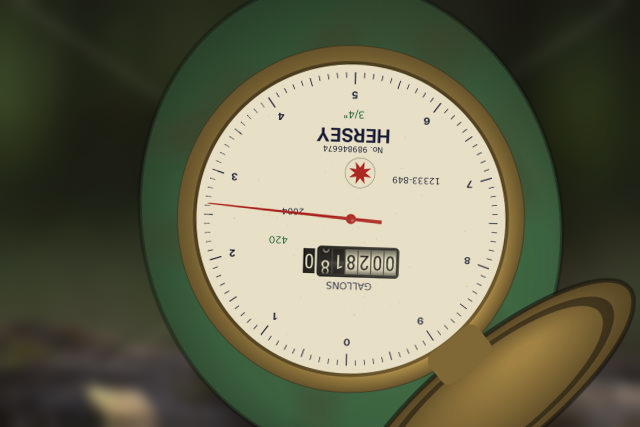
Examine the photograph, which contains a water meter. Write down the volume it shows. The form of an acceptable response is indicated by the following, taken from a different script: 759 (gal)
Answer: 28182.6 (gal)
